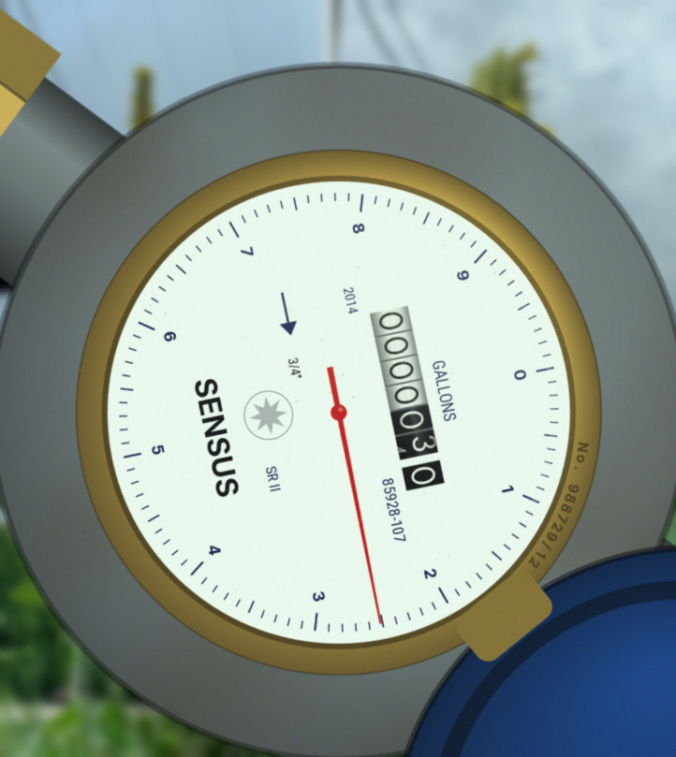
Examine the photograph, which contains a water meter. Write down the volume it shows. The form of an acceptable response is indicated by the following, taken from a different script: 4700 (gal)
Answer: 32.5 (gal)
